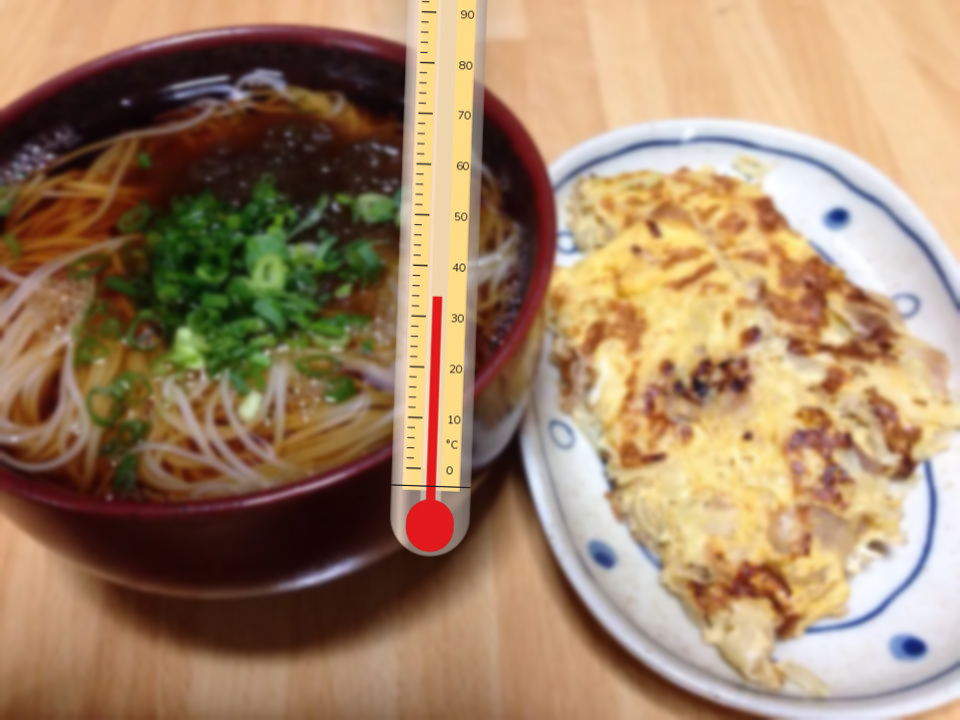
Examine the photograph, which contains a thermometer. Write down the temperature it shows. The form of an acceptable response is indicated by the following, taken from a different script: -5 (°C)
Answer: 34 (°C)
